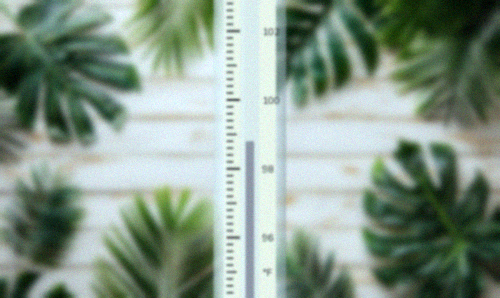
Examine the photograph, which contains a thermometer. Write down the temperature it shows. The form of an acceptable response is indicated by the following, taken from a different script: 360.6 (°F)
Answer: 98.8 (°F)
